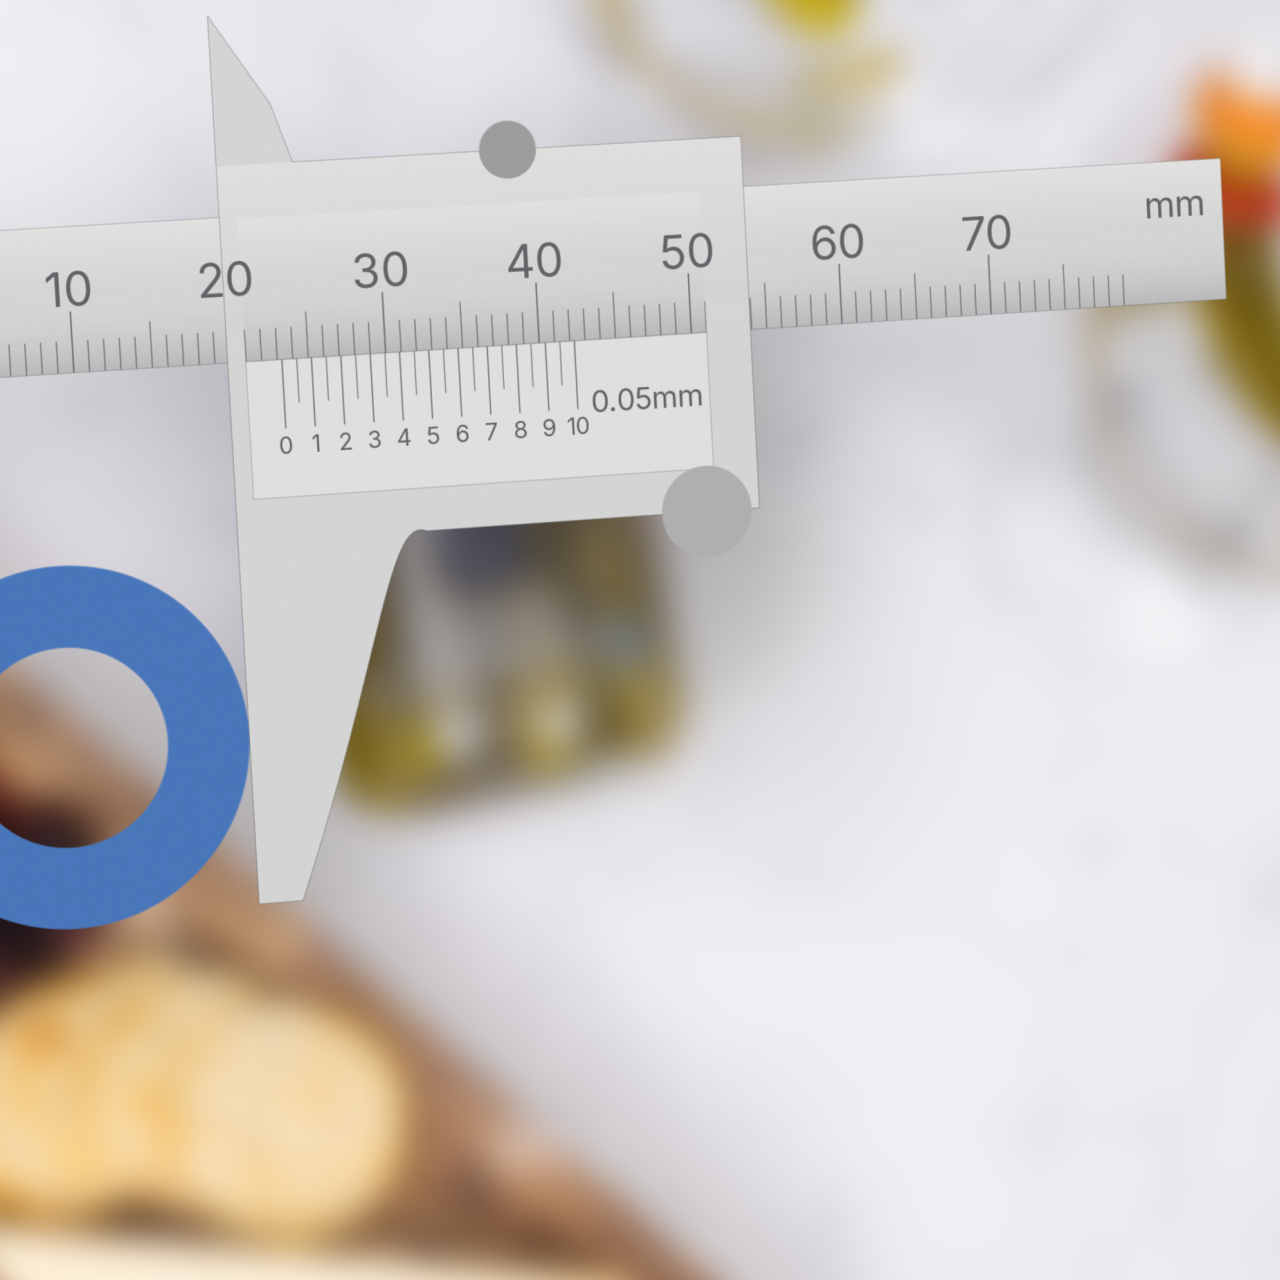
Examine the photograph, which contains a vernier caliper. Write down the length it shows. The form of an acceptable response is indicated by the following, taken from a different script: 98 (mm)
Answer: 23.3 (mm)
